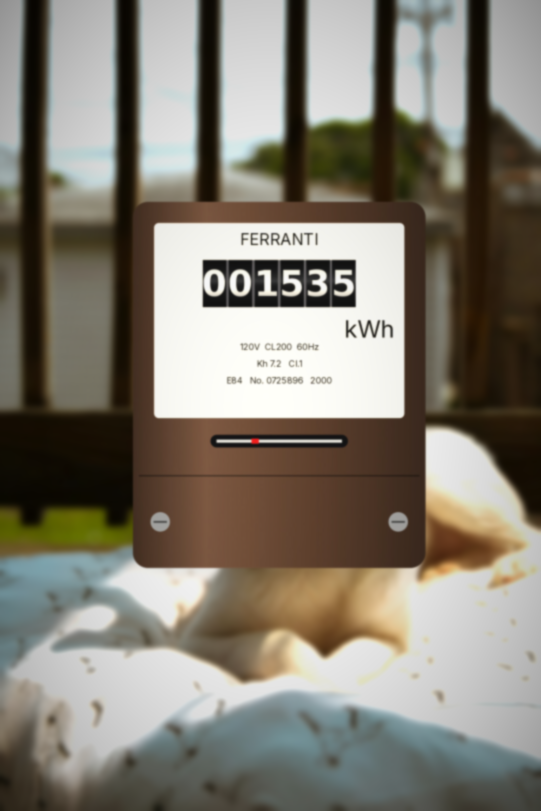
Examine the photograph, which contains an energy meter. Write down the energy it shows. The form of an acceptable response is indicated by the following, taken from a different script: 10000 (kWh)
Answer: 1535 (kWh)
